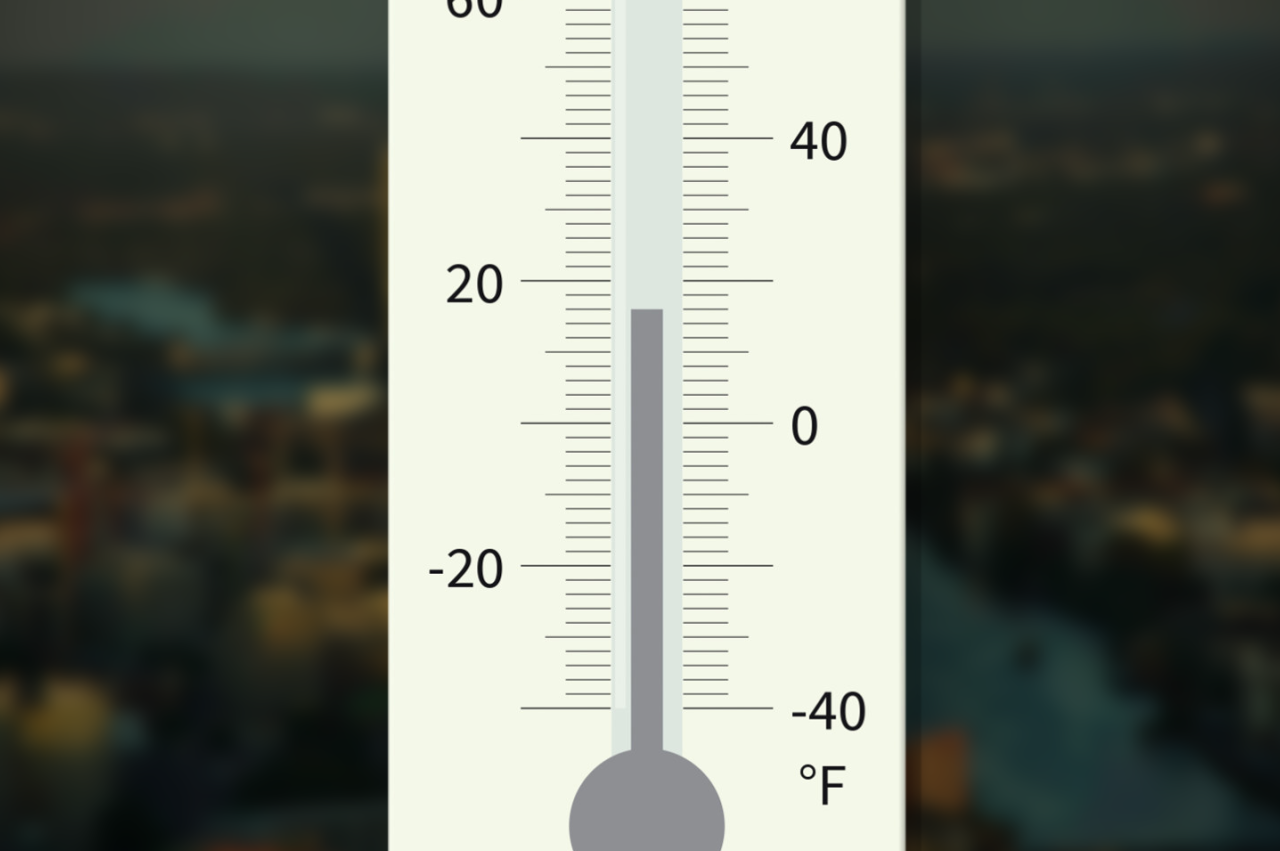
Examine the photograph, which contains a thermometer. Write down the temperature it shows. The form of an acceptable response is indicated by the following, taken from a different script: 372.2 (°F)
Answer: 16 (°F)
